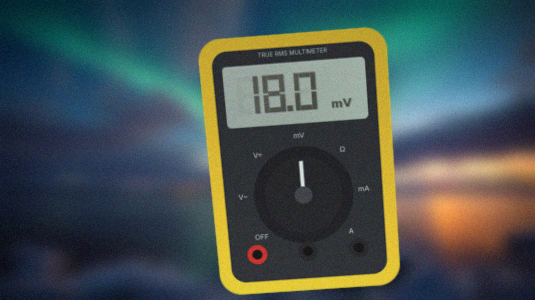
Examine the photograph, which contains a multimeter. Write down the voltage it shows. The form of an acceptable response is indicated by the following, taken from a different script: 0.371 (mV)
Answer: 18.0 (mV)
